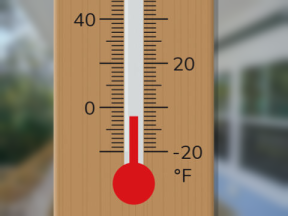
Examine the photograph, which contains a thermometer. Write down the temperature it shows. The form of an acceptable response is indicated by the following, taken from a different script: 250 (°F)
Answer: -4 (°F)
